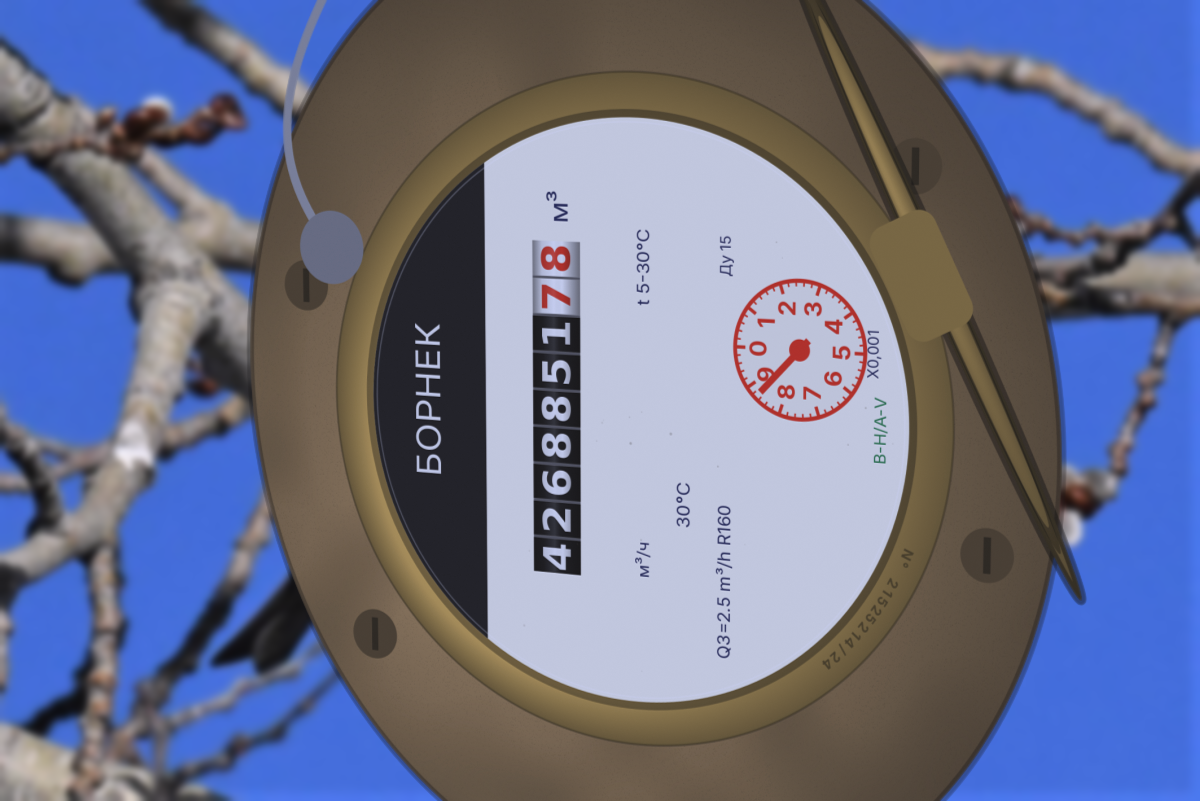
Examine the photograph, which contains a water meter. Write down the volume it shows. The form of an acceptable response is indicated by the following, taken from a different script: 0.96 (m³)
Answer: 4268851.788 (m³)
